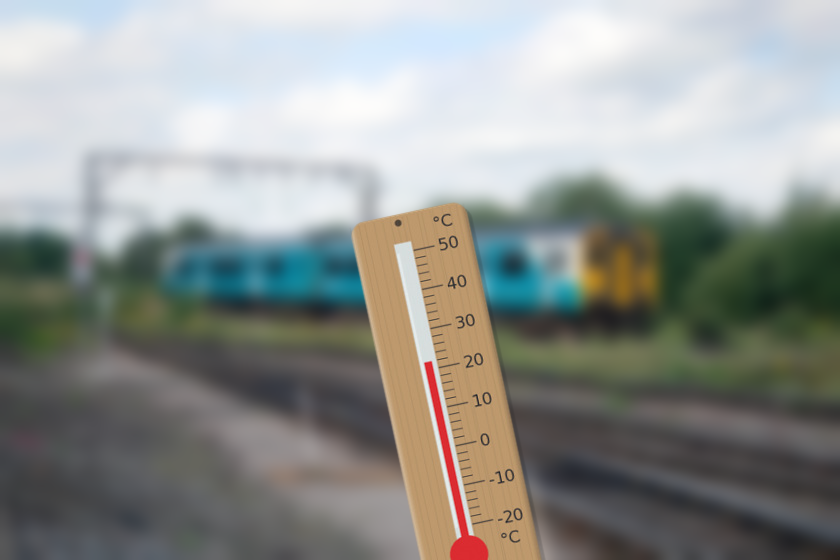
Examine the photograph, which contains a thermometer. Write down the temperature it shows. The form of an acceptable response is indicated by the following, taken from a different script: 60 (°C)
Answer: 22 (°C)
